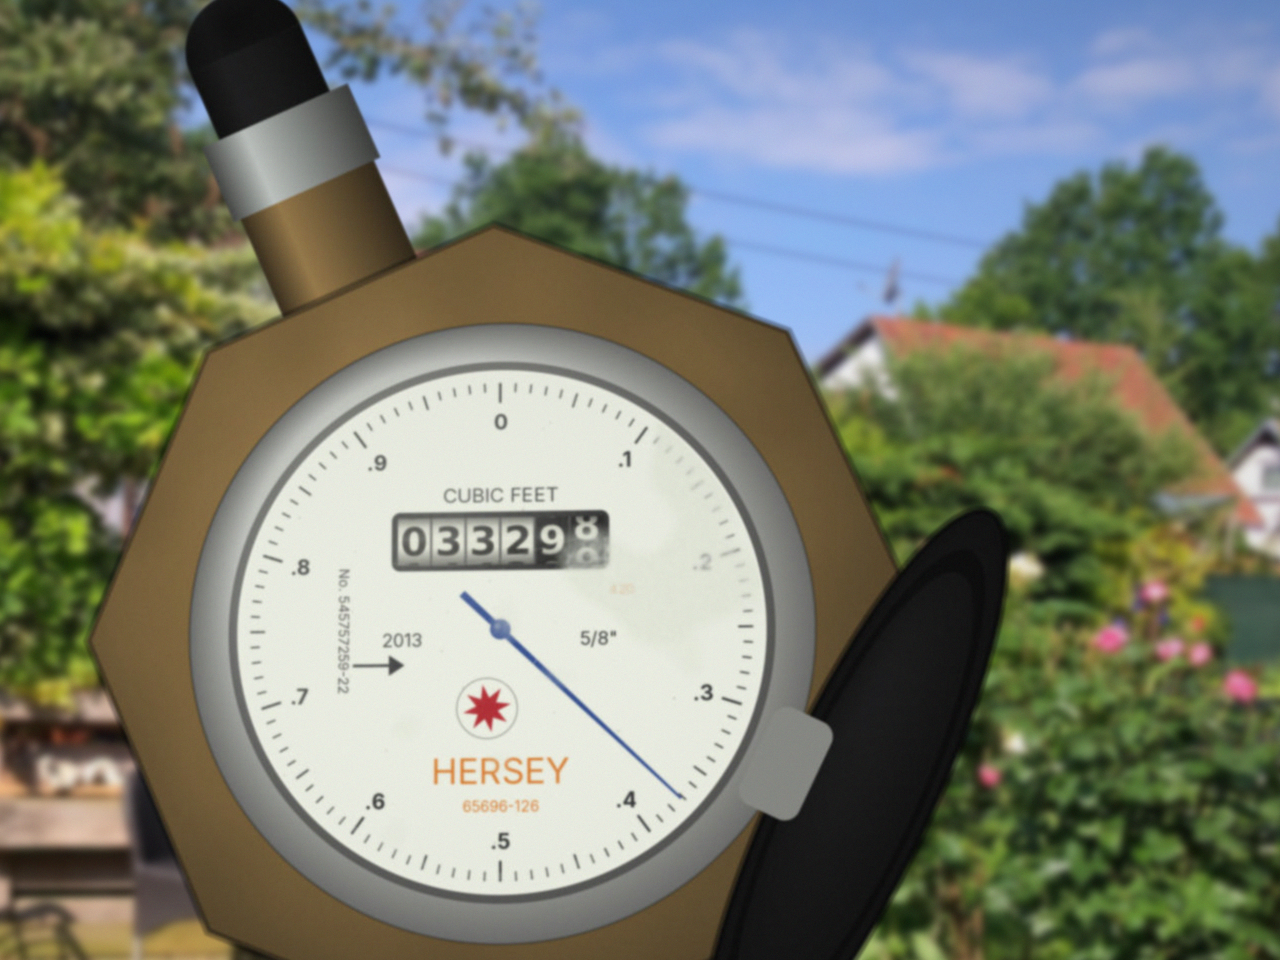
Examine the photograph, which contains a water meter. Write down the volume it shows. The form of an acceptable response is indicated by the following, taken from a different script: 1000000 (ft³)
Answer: 33298.37 (ft³)
